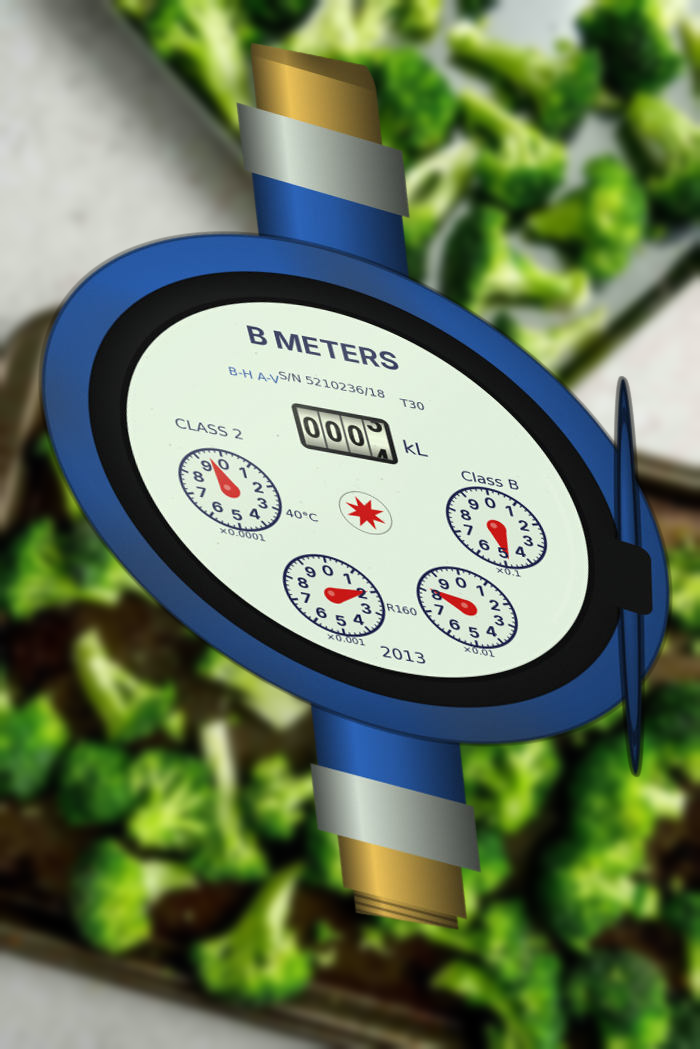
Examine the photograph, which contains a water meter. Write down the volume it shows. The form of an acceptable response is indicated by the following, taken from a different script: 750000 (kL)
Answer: 3.4819 (kL)
